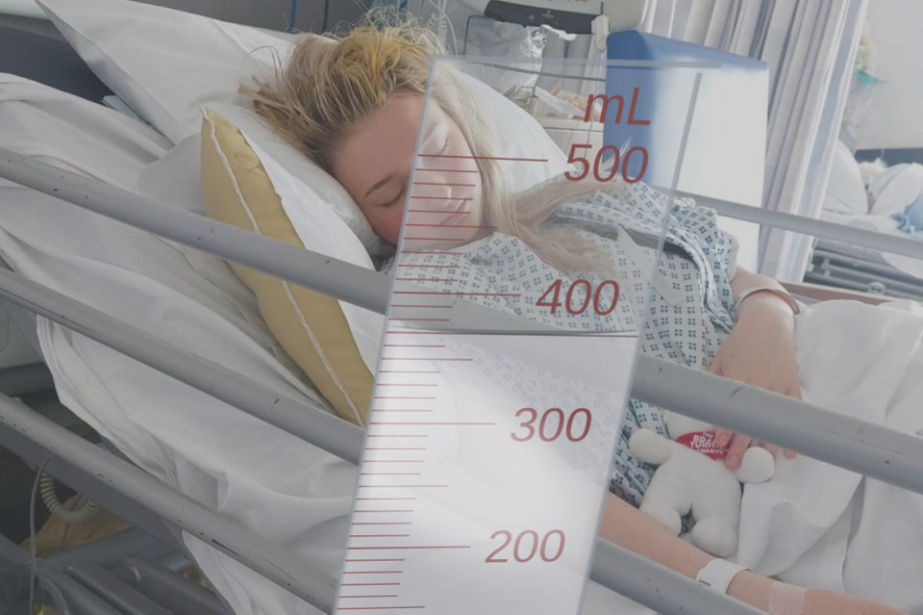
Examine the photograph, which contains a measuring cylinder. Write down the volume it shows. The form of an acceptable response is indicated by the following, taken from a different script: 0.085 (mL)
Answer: 370 (mL)
